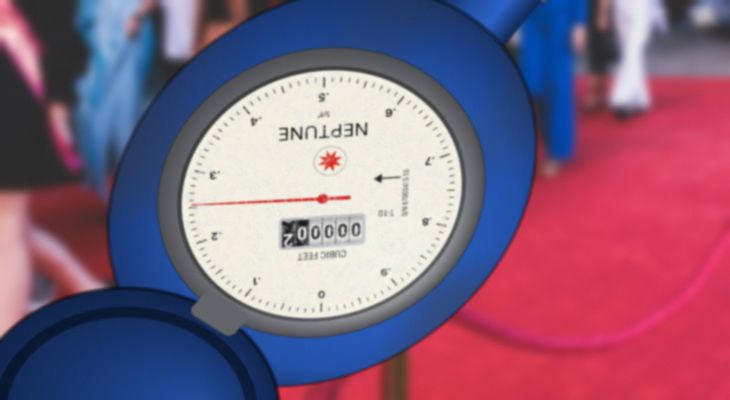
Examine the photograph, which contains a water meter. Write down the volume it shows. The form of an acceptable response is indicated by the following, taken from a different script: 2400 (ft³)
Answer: 2.25 (ft³)
